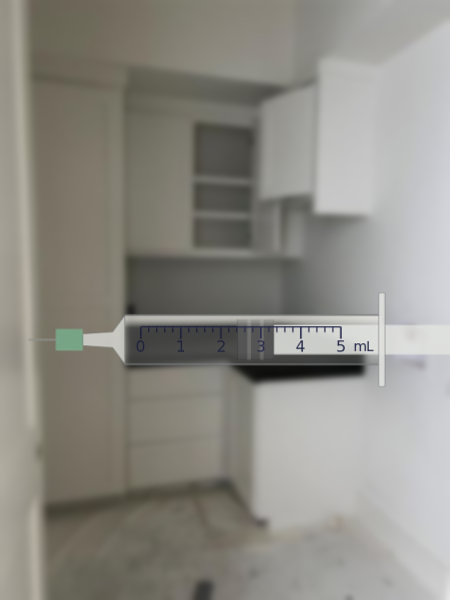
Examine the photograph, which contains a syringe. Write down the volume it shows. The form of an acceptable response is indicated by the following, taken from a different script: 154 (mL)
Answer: 2.4 (mL)
